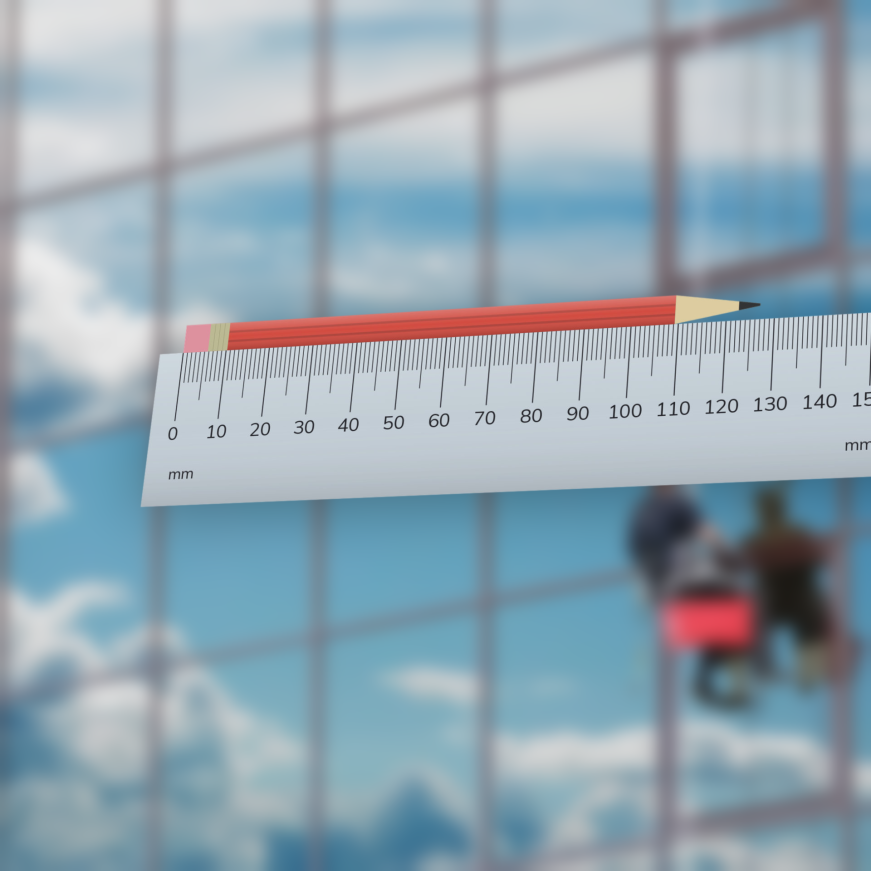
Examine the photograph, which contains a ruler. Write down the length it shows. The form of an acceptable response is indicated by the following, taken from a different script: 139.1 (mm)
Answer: 127 (mm)
